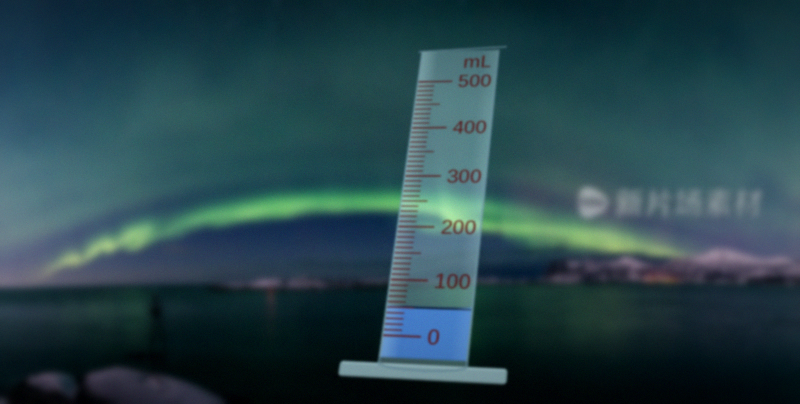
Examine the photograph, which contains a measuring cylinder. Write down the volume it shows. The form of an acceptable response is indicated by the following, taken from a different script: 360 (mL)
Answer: 50 (mL)
